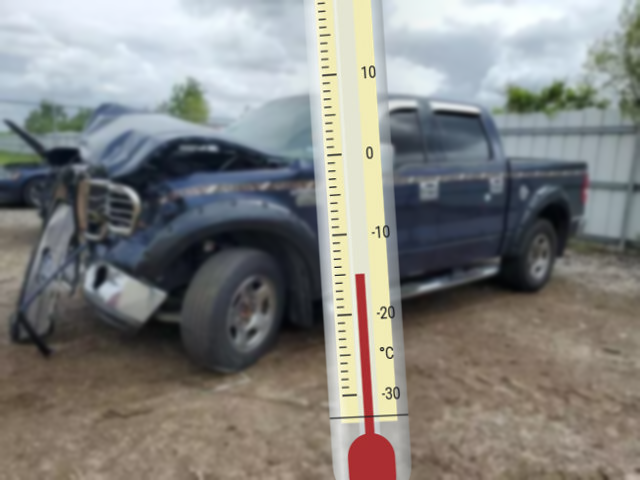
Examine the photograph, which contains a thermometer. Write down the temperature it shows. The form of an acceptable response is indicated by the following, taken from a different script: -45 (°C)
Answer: -15 (°C)
